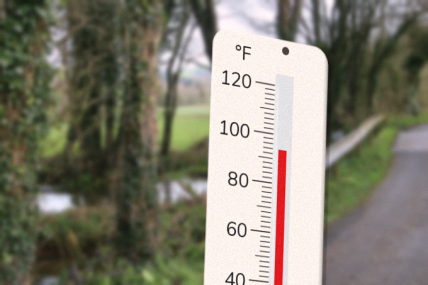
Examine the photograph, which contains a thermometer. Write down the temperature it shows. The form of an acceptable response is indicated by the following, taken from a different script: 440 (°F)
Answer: 94 (°F)
